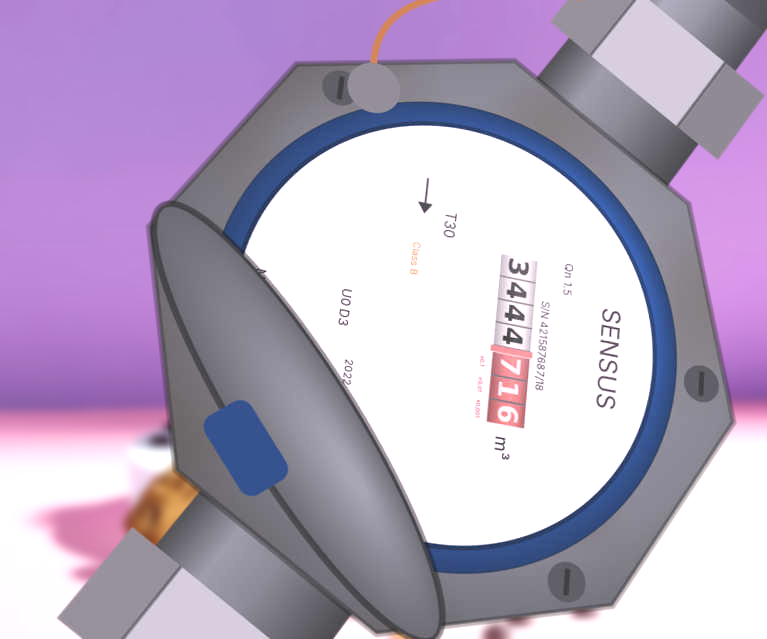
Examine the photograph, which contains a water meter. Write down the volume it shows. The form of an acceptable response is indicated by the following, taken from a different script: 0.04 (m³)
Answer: 3444.716 (m³)
